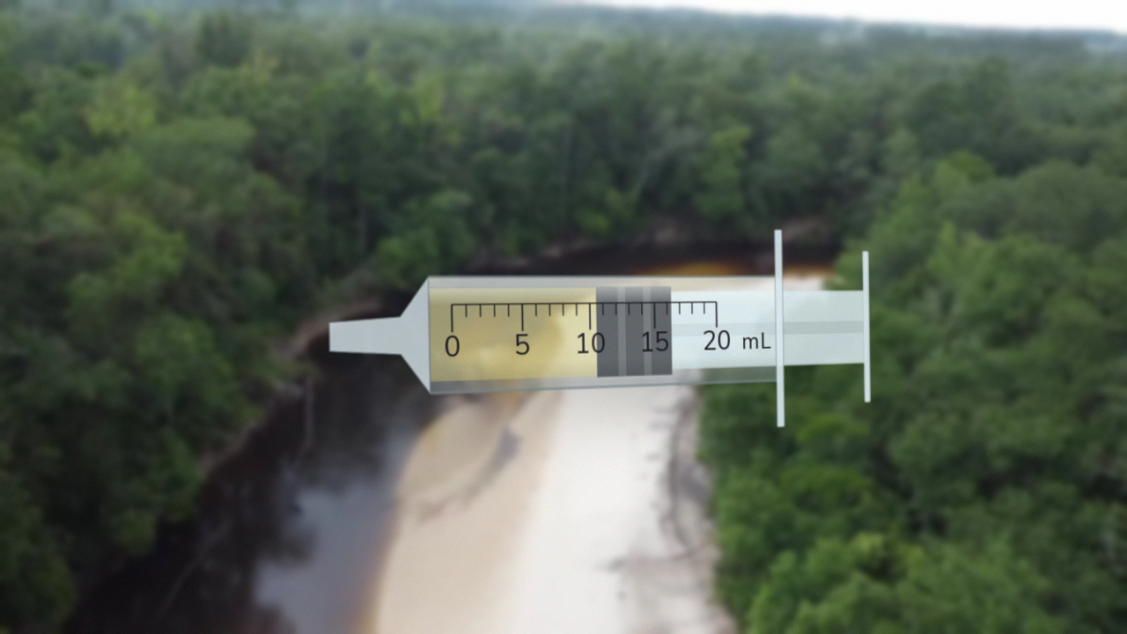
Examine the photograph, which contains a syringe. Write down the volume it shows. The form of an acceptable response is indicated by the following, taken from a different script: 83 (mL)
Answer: 10.5 (mL)
